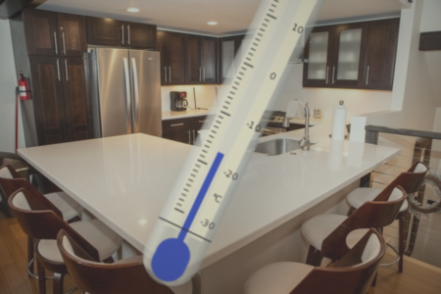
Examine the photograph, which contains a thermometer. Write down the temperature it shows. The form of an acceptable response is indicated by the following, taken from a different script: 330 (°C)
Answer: -17 (°C)
